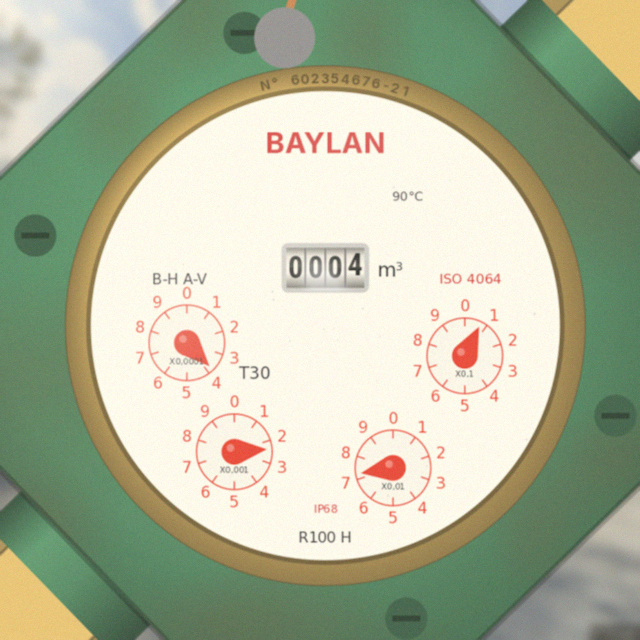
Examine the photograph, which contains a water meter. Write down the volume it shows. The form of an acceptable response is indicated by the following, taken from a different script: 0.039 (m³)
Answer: 4.0723 (m³)
